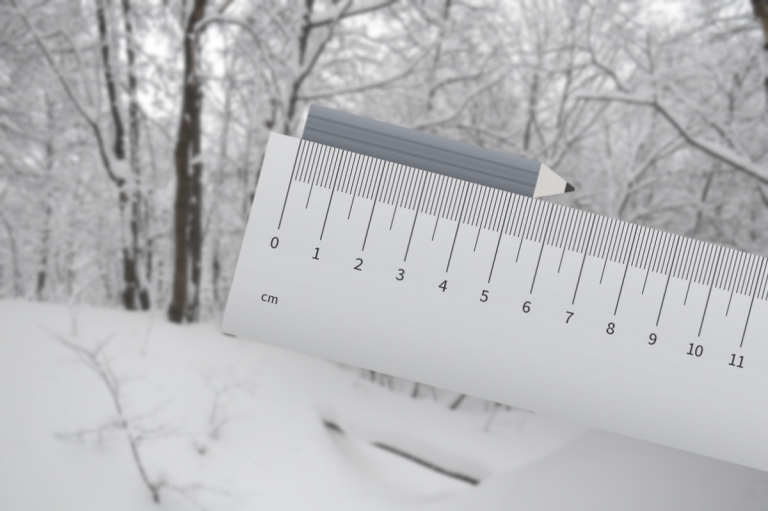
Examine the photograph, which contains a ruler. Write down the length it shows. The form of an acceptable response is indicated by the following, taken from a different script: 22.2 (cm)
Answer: 6.4 (cm)
